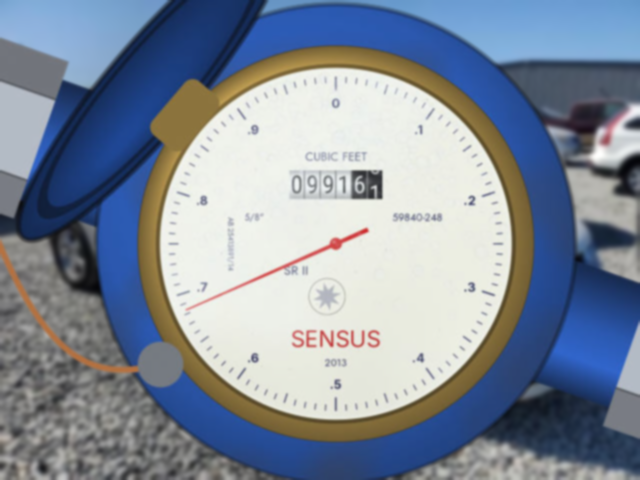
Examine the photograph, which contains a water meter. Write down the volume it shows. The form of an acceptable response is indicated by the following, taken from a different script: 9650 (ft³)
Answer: 99160.68 (ft³)
